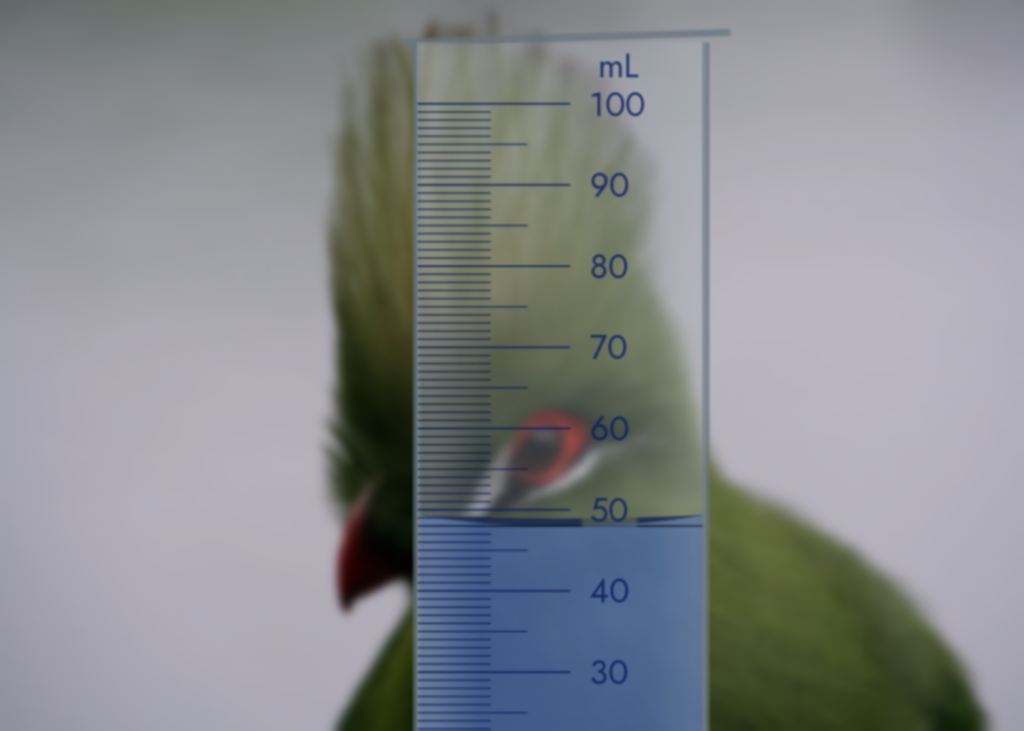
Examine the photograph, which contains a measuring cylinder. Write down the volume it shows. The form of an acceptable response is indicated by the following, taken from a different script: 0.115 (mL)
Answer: 48 (mL)
